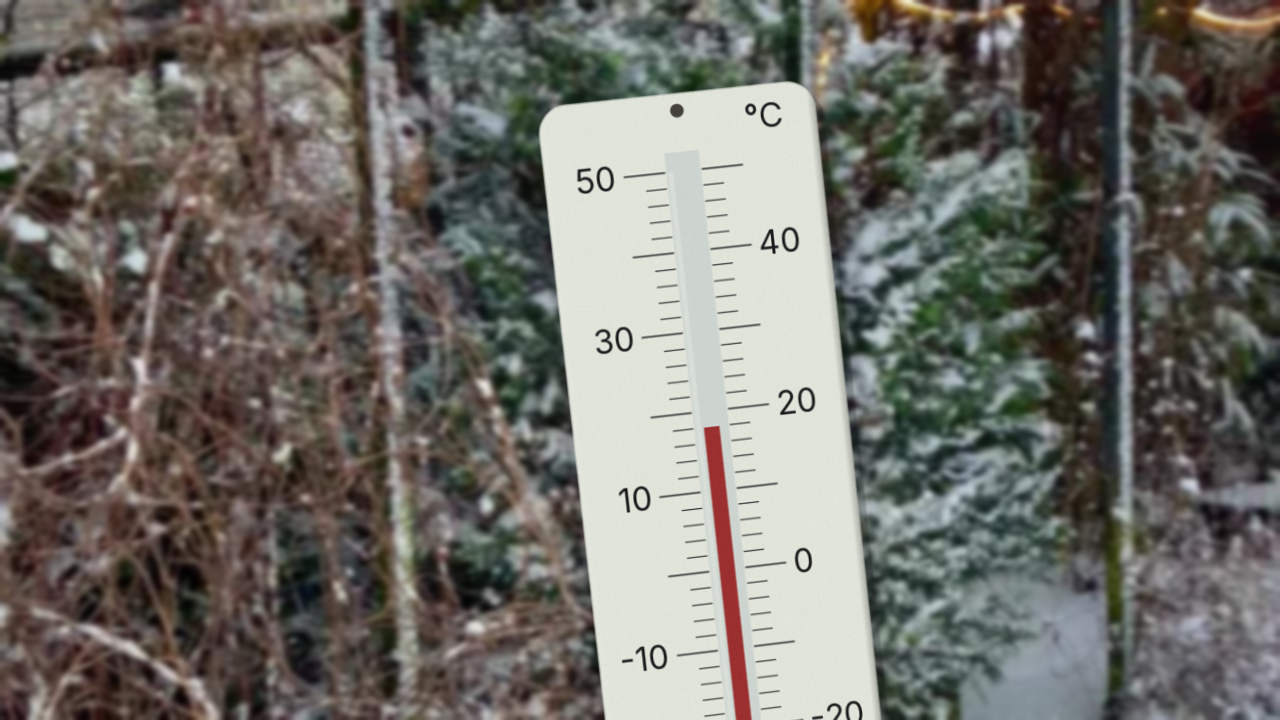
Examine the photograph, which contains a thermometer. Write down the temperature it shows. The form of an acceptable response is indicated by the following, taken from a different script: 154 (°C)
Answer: 18 (°C)
